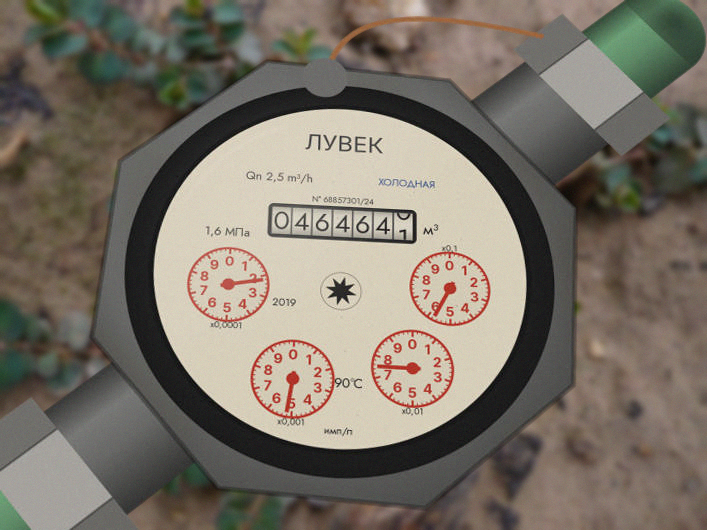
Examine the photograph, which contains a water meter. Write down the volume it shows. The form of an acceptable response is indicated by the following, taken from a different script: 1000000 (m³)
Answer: 464640.5752 (m³)
